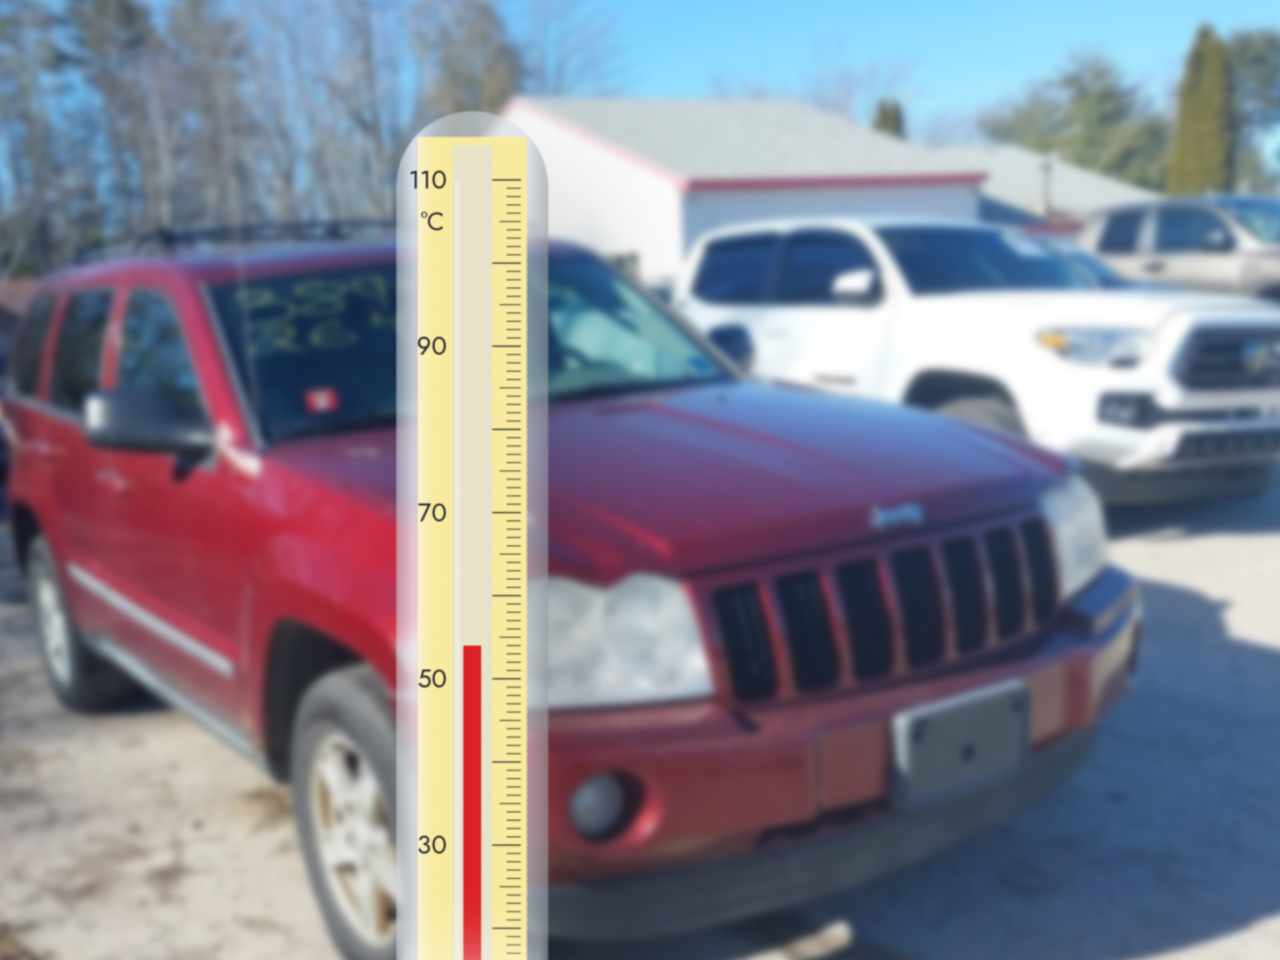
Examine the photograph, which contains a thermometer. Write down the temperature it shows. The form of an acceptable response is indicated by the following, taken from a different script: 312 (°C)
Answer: 54 (°C)
